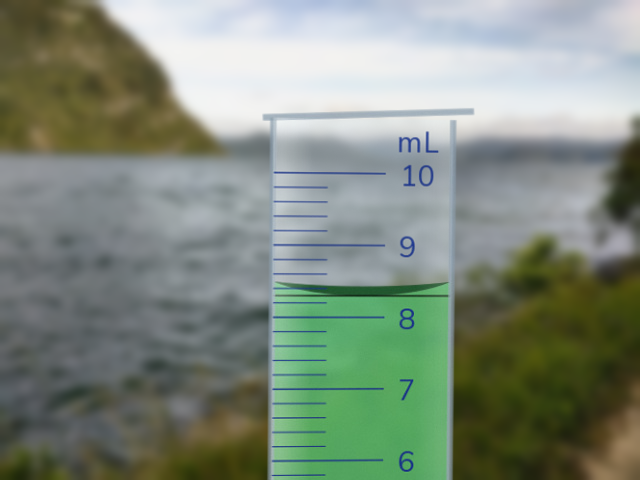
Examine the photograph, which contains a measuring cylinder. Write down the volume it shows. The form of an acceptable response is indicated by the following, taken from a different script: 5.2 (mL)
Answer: 8.3 (mL)
